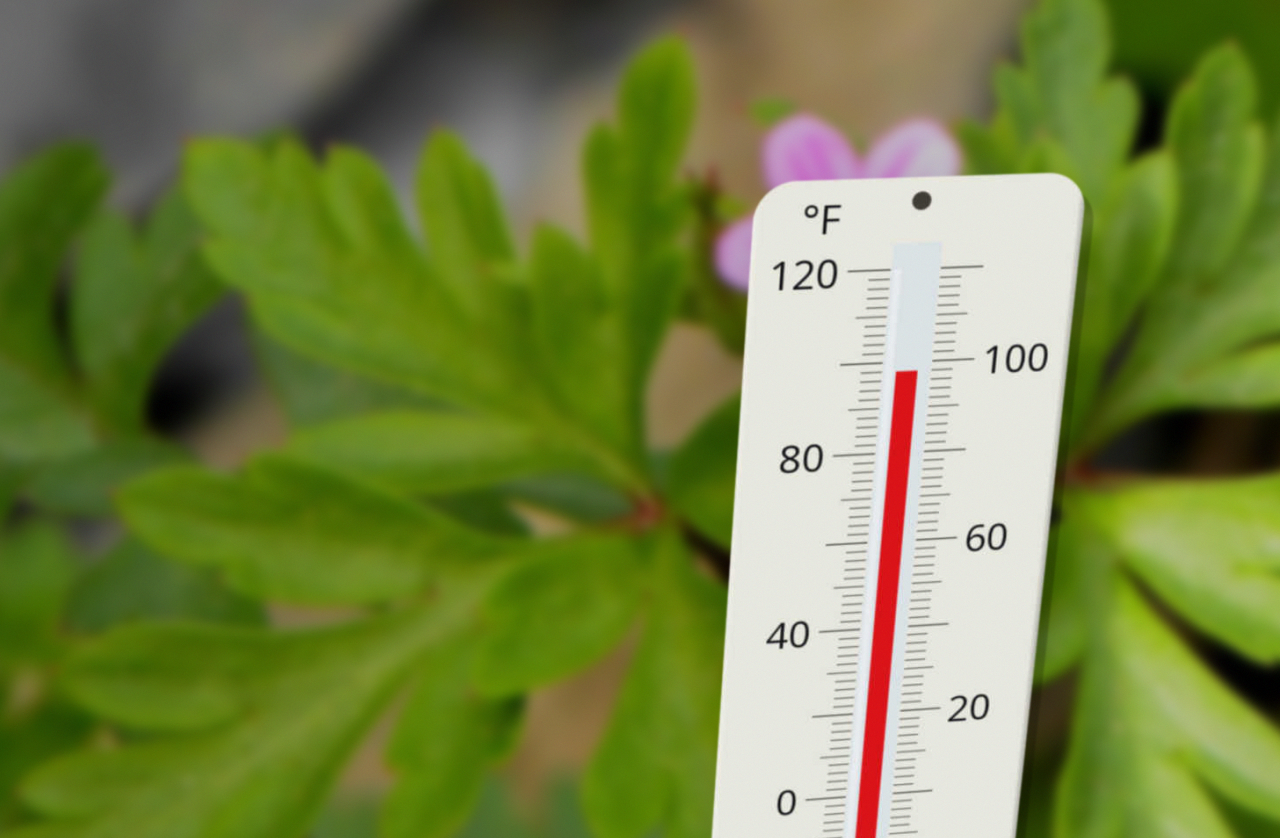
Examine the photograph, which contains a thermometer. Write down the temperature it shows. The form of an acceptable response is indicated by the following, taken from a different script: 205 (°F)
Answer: 98 (°F)
